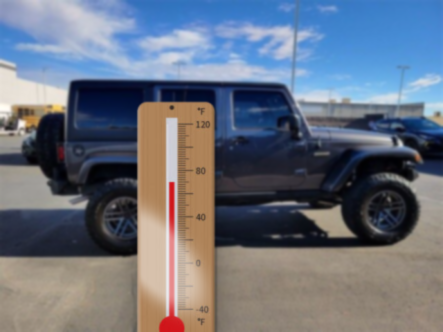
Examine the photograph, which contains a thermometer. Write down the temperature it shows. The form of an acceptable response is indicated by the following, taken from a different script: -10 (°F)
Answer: 70 (°F)
